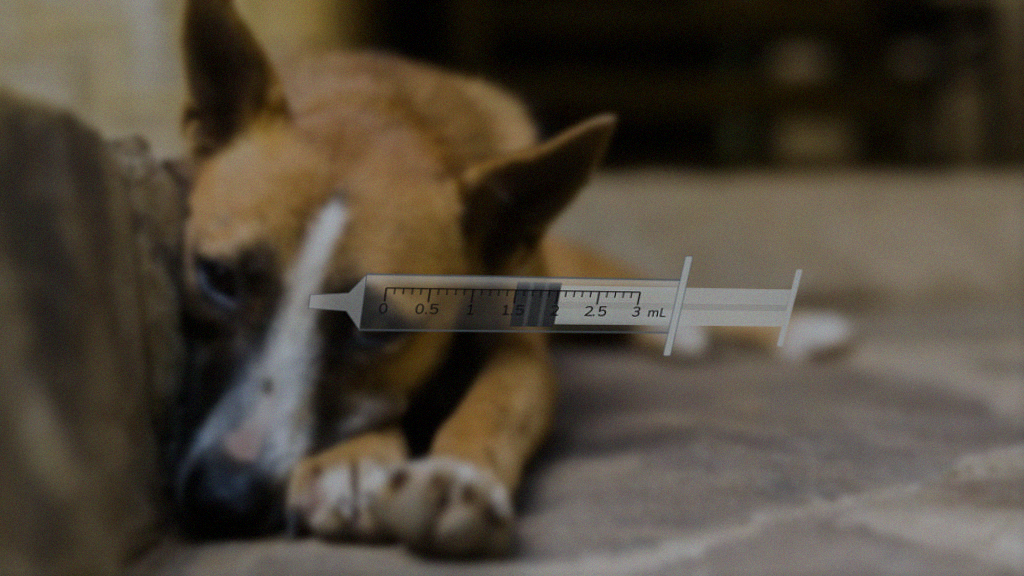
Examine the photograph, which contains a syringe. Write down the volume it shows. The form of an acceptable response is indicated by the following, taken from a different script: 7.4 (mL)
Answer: 1.5 (mL)
